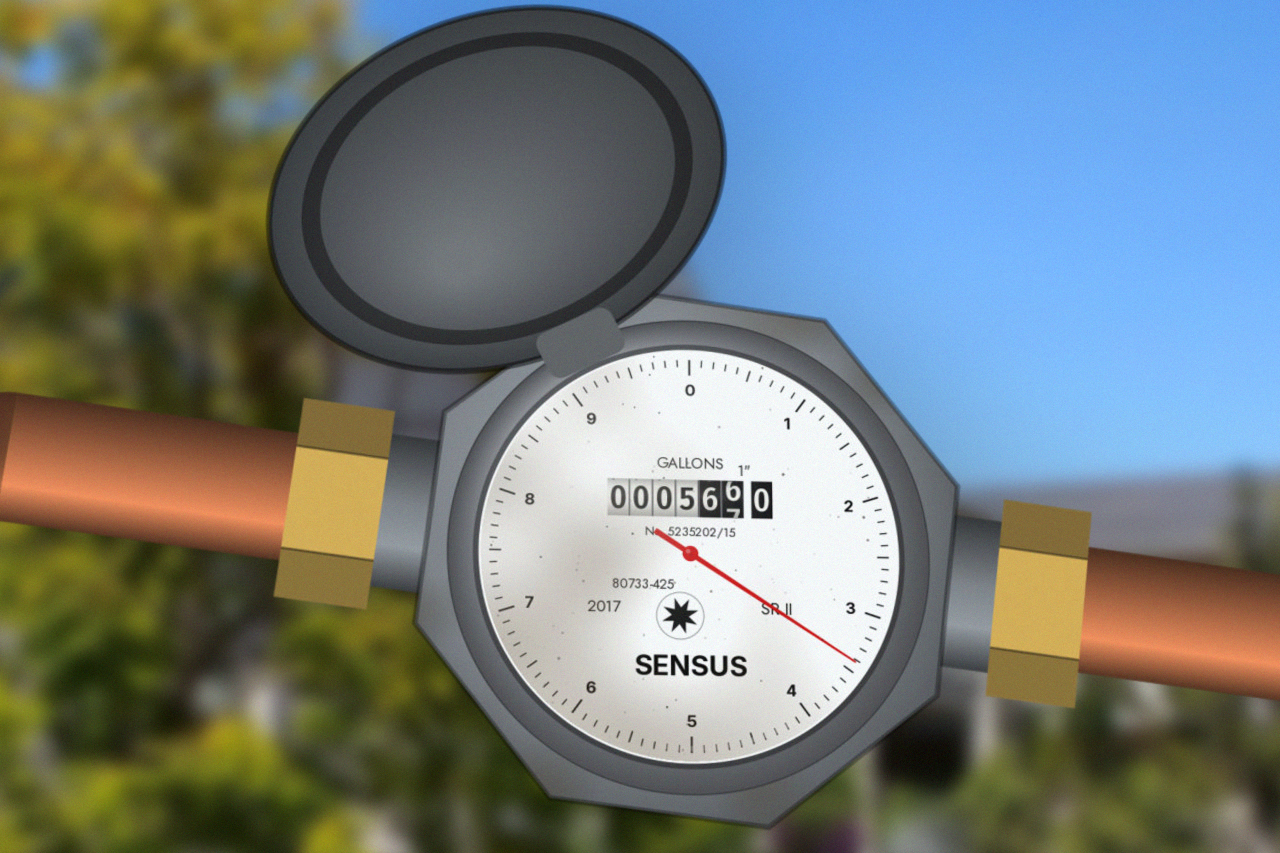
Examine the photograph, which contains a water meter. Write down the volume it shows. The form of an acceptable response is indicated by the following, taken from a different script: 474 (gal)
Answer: 5663.4 (gal)
